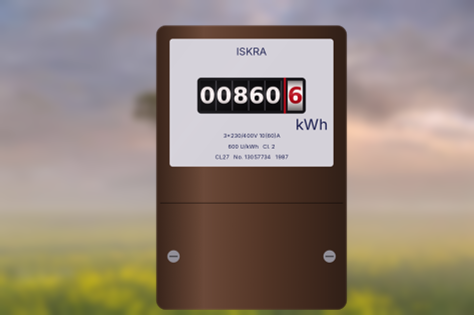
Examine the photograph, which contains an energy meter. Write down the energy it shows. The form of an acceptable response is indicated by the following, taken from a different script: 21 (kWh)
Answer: 860.6 (kWh)
